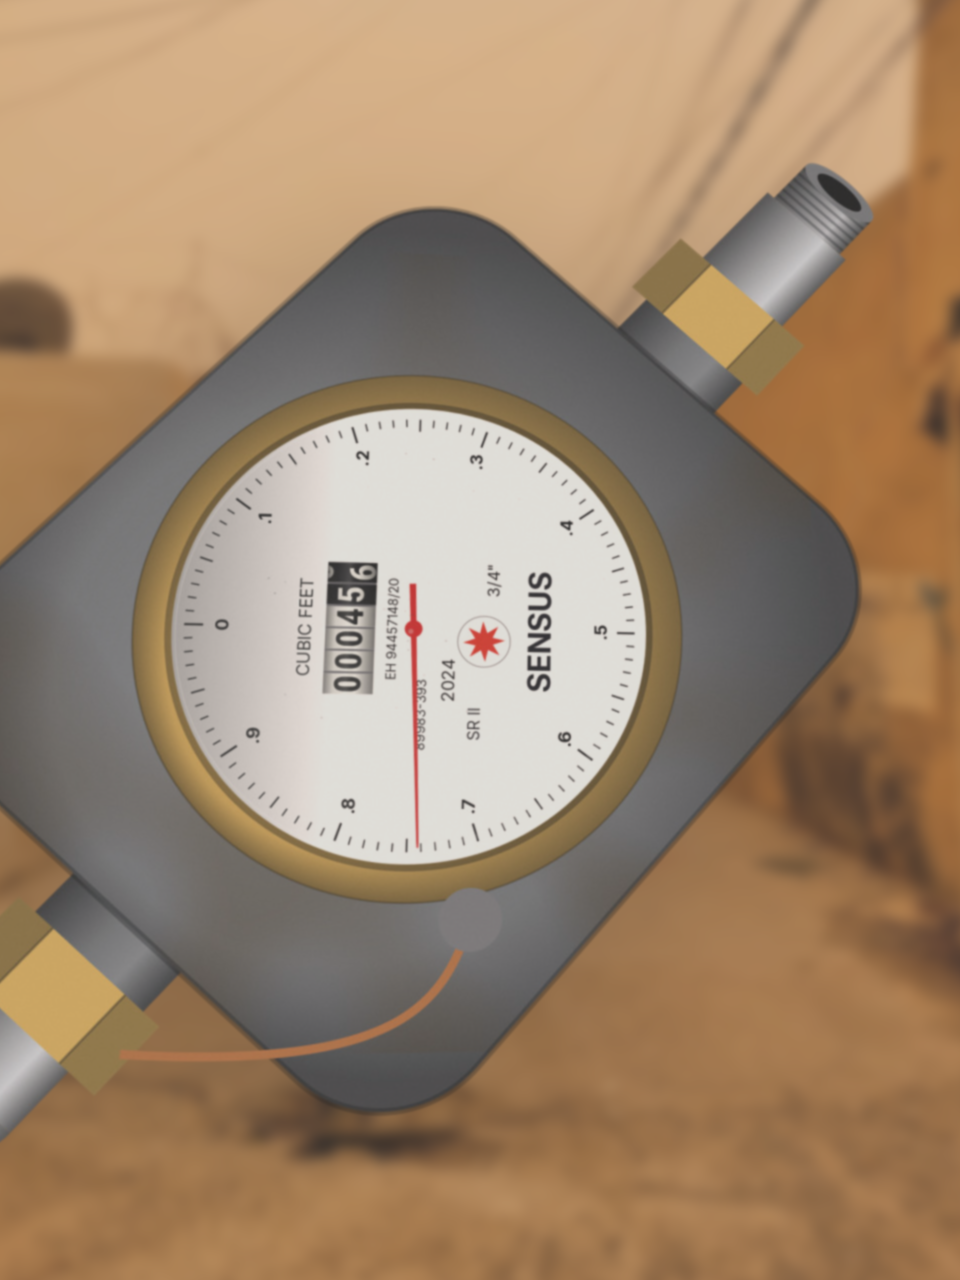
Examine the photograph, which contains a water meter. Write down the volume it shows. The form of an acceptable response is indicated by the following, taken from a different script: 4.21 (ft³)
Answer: 455.74 (ft³)
